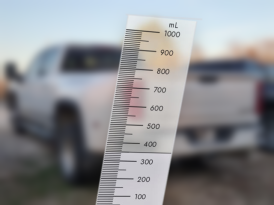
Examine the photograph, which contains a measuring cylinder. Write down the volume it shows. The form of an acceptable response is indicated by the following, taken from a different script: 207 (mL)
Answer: 350 (mL)
